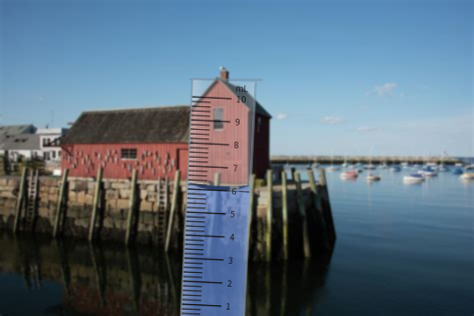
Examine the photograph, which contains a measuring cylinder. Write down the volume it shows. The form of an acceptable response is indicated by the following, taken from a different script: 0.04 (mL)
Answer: 6 (mL)
